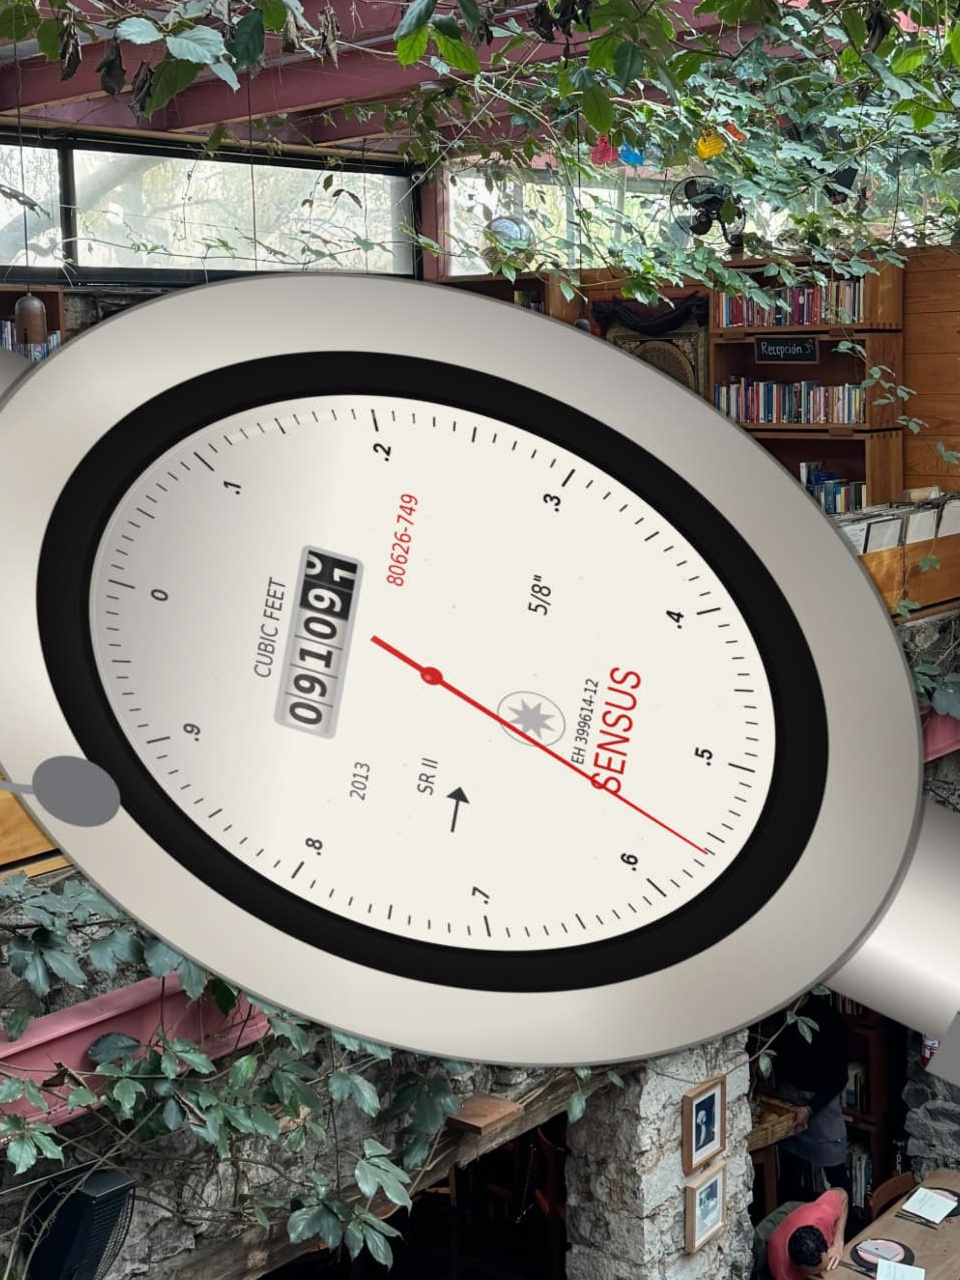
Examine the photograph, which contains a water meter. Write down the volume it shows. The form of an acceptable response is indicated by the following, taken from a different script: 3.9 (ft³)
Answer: 91090.56 (ft³)
